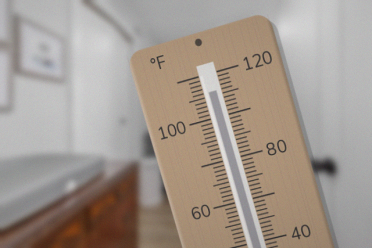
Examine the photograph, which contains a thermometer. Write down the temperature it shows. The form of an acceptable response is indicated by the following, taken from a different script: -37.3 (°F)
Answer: 112 (°F)
